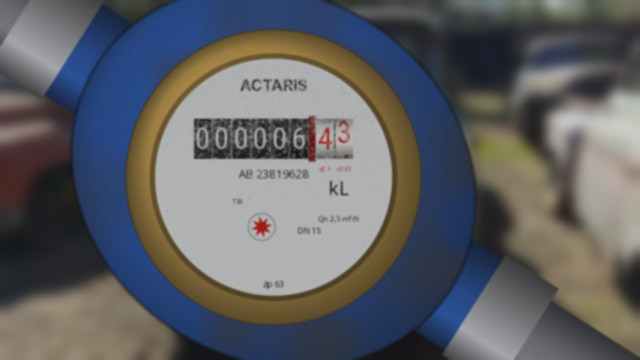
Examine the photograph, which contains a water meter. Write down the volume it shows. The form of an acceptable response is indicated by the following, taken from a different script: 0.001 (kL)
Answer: 6.43 (kL)
